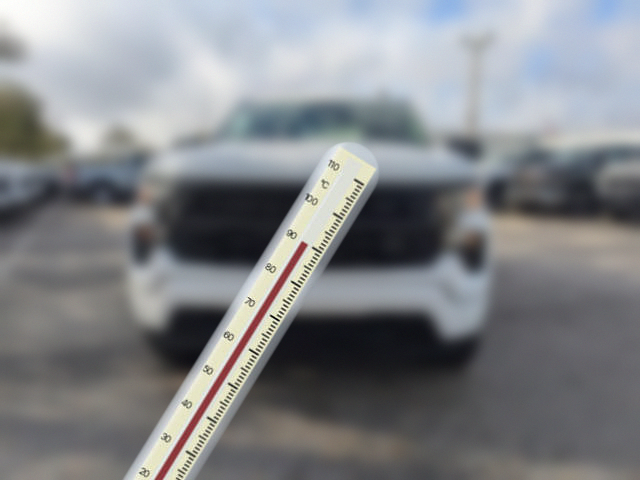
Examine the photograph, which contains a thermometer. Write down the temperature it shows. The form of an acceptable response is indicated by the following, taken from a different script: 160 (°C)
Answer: 90 (°C)
